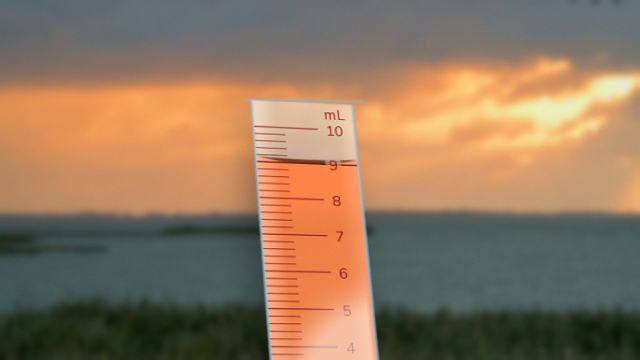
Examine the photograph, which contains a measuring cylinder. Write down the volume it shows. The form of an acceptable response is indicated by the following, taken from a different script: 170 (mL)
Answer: 9 (mL)
